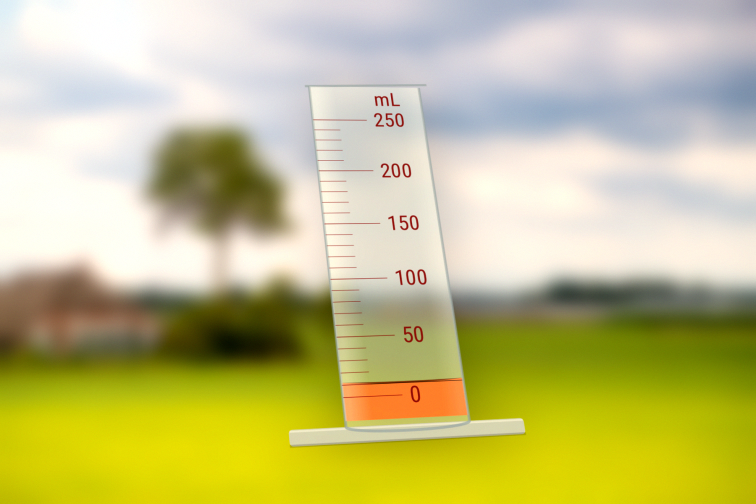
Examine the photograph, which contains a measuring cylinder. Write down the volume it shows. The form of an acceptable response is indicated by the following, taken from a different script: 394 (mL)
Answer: 10 (mL)
